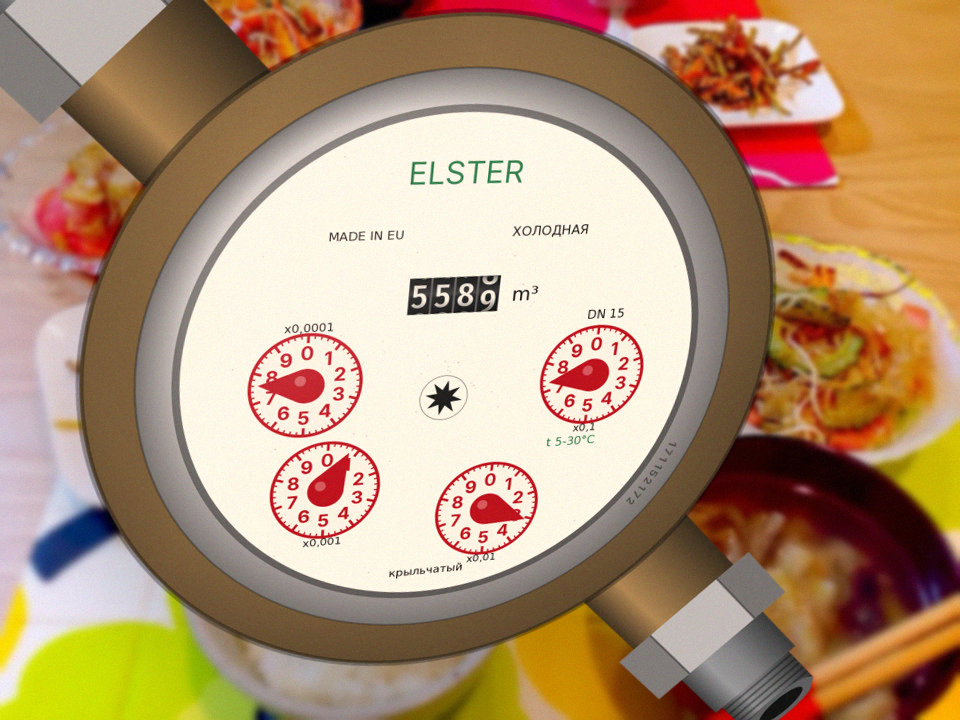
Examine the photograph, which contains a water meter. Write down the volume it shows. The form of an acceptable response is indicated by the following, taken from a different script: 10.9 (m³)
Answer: 5588.7307 (m³)
